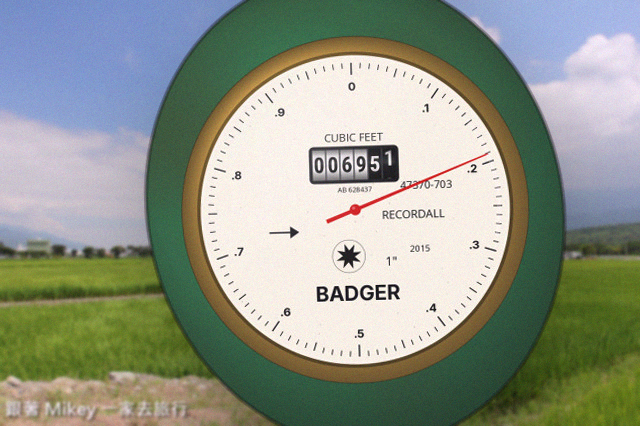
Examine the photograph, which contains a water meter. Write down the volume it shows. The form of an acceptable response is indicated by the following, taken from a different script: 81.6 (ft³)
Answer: 6951.19 (ft³)
